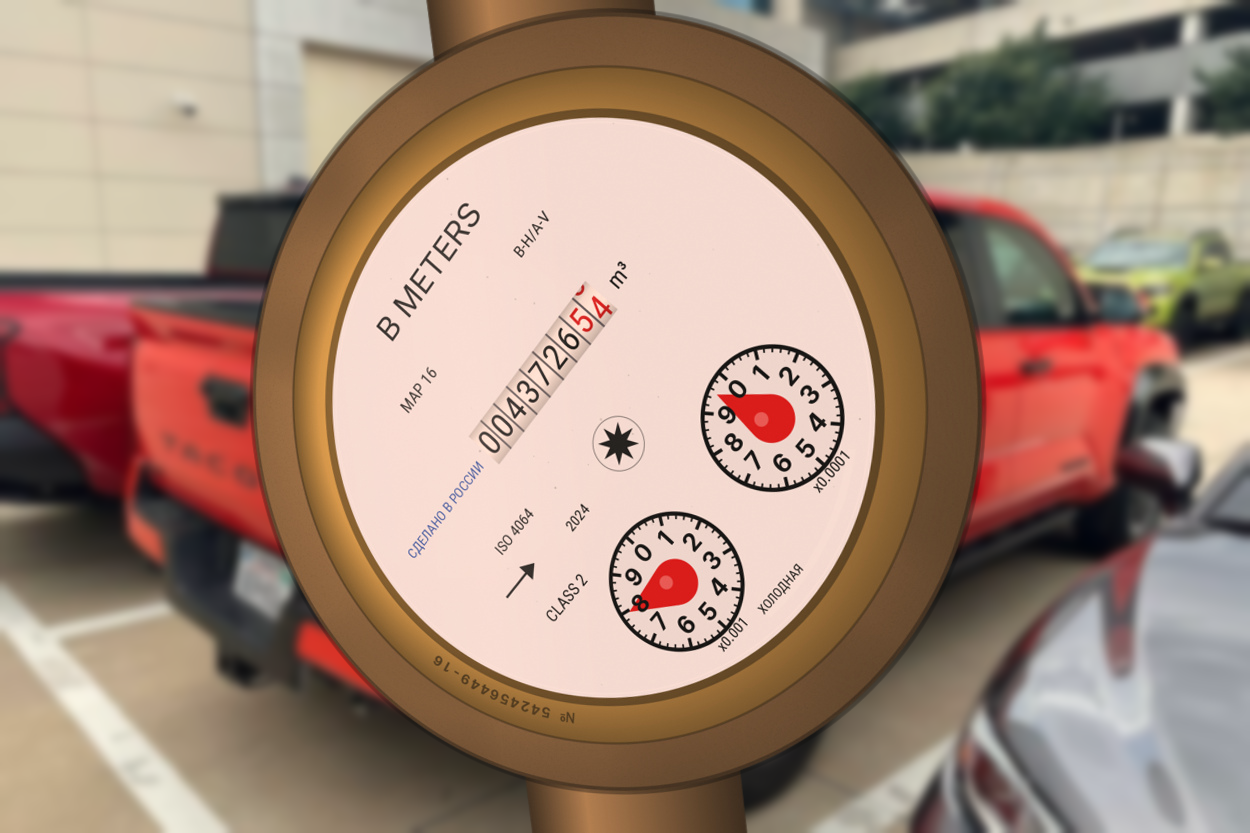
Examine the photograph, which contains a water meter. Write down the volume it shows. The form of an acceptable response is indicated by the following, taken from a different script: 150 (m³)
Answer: 43726.5379 (m³)
